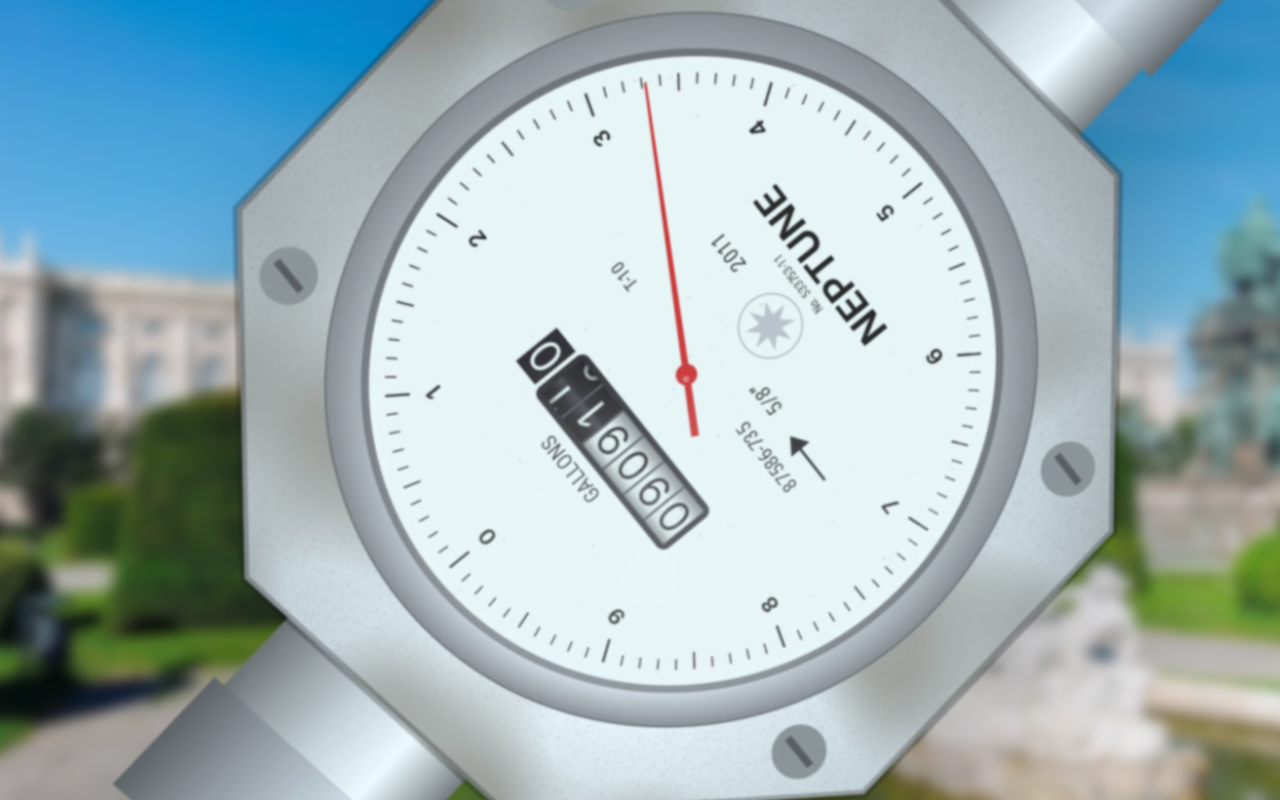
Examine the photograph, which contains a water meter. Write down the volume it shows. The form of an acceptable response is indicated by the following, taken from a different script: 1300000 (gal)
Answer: 909113.3 (gal)
